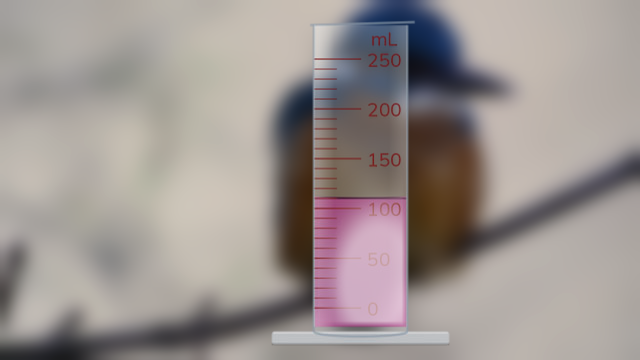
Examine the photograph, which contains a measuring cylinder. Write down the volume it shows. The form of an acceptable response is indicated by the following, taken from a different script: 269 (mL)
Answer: 110 (mL)
